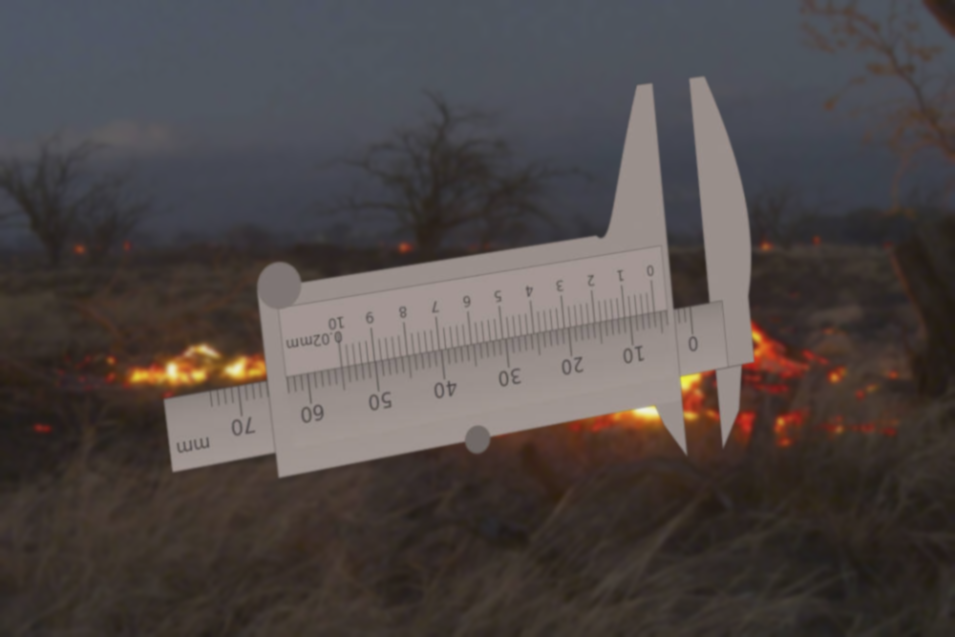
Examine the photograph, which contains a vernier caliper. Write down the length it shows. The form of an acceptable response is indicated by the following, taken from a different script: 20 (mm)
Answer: 6.0 (mm)
